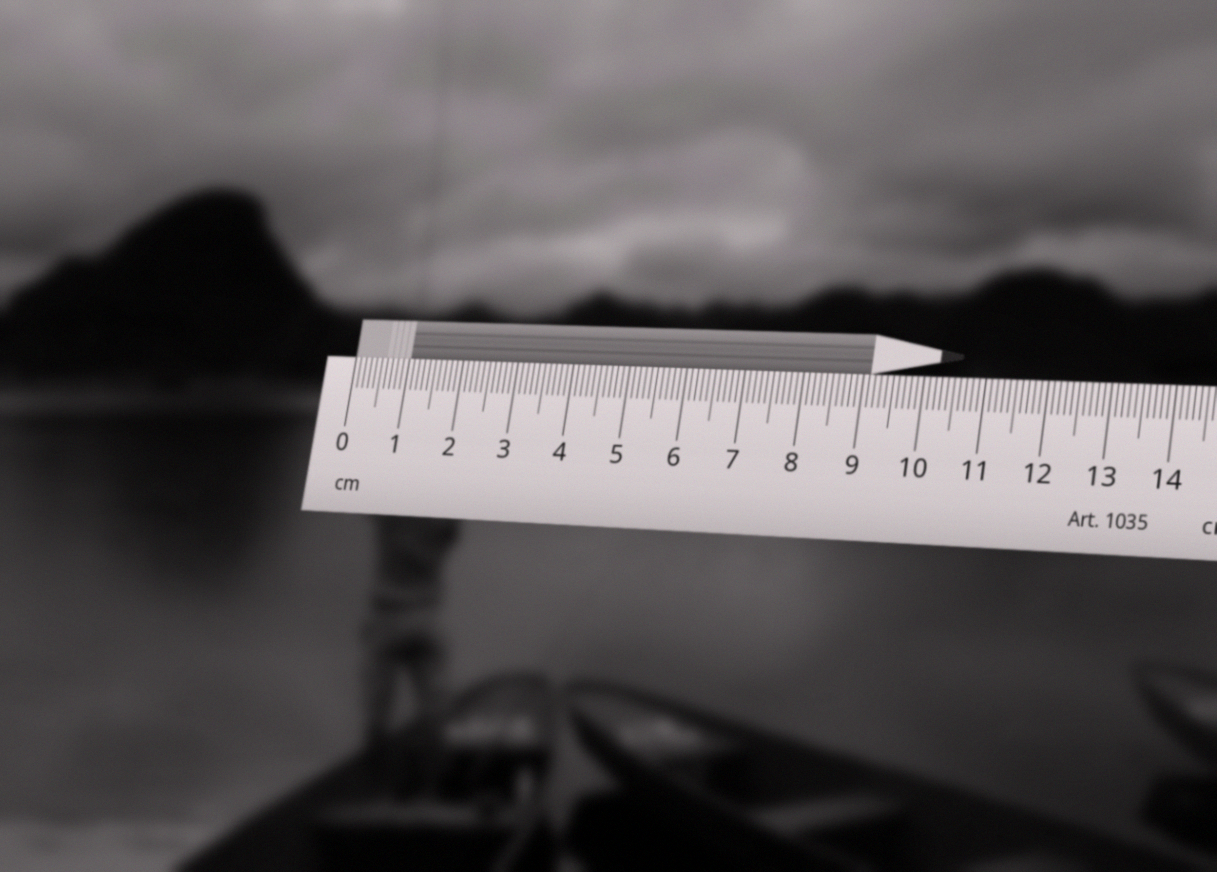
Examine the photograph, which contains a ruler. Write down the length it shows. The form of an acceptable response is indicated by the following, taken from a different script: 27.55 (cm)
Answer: 10.6 (cm)
